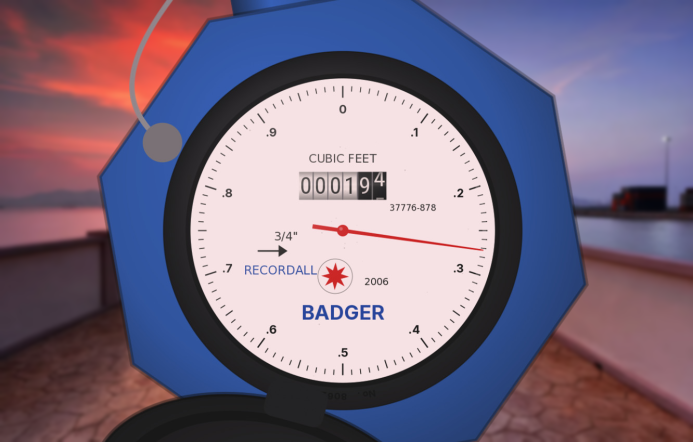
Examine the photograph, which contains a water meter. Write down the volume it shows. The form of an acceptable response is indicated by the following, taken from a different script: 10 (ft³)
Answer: 194.27 (ft³)
